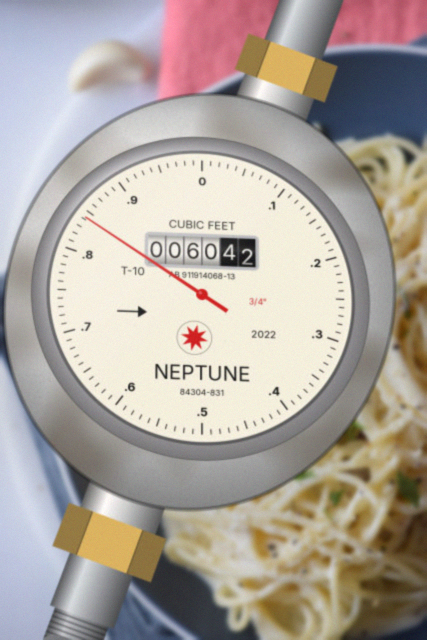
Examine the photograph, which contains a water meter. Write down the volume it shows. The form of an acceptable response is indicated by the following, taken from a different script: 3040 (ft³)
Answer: 6041.84 (ft³)
